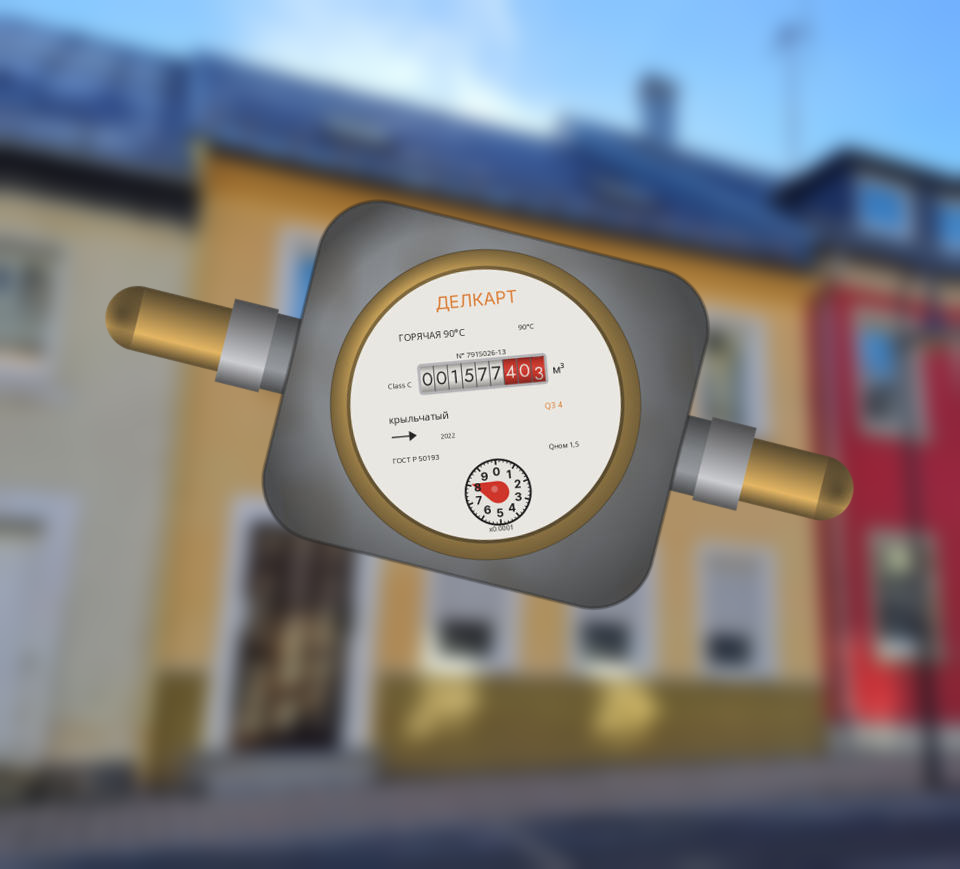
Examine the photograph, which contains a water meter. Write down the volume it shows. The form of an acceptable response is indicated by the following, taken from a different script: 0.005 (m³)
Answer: 1577.4028 (m³)
